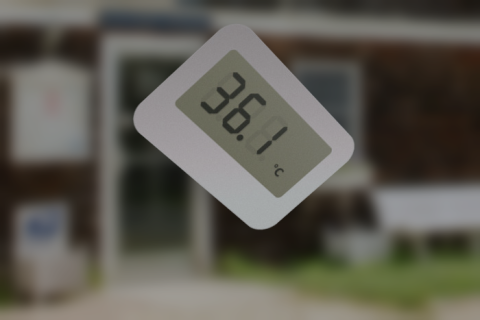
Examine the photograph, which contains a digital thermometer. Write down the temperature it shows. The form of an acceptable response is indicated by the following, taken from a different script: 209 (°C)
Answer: 36.1 (°C)
